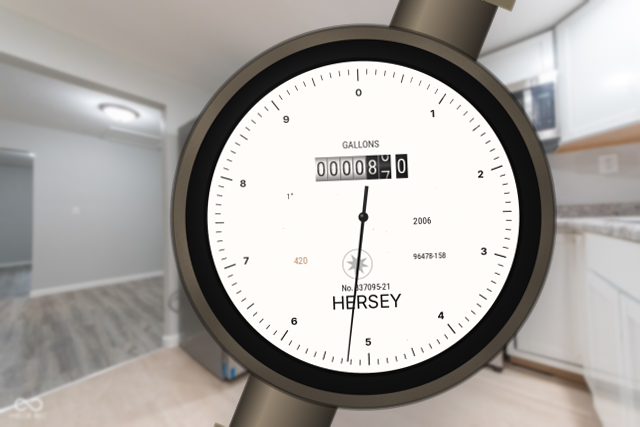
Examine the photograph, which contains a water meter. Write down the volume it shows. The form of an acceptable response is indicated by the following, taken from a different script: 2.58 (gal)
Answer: 865.2 (gal)
